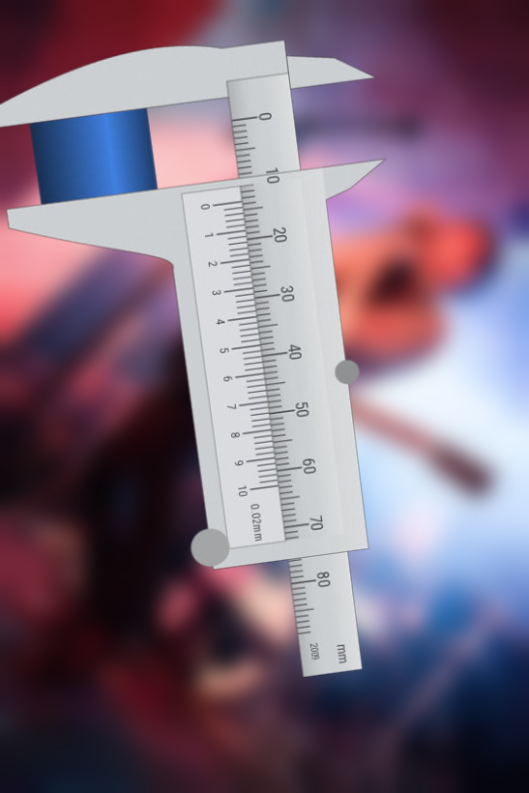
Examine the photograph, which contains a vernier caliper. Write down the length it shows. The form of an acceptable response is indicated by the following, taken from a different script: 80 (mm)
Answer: 13.6 (mm)
